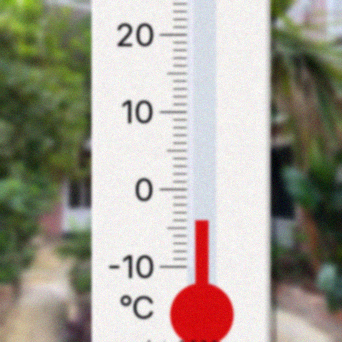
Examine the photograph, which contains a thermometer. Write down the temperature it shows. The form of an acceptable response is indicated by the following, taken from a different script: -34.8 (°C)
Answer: -4 (°C)
